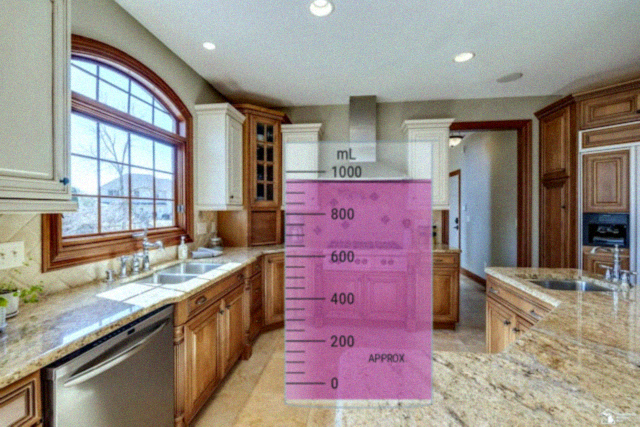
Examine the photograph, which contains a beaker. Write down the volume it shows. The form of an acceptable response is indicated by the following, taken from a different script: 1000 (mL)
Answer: 950 (mL)
